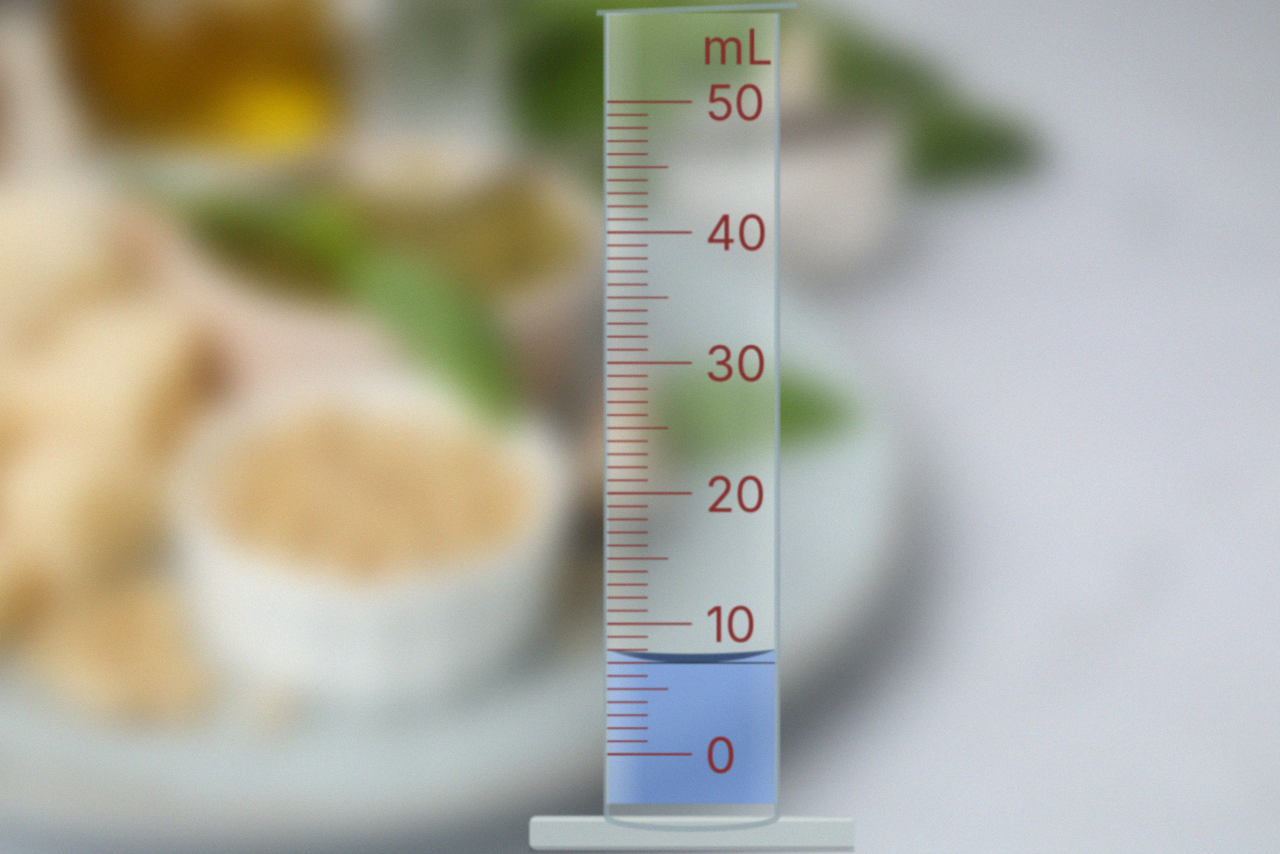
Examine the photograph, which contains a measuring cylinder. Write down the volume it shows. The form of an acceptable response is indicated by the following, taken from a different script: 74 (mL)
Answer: 7 (mL)
